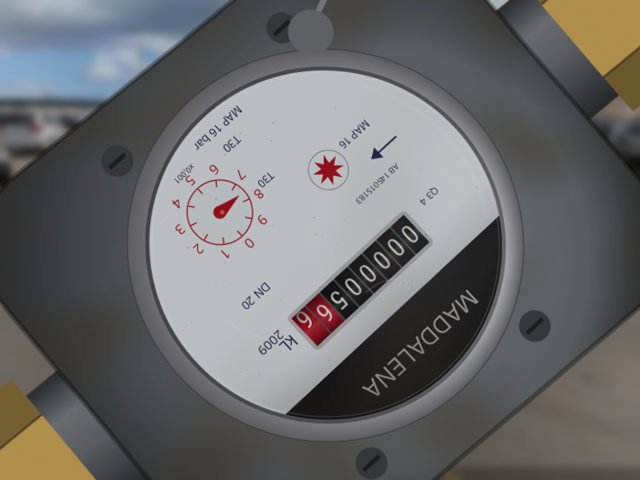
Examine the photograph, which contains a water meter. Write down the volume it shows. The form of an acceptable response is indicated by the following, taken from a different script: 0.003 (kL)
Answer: 5.657 (kL)
